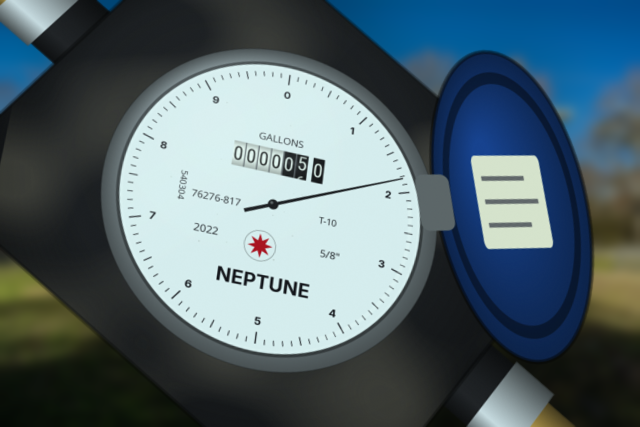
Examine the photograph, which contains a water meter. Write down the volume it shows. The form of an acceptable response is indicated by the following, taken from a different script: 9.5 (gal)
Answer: 51.8 (gal)
